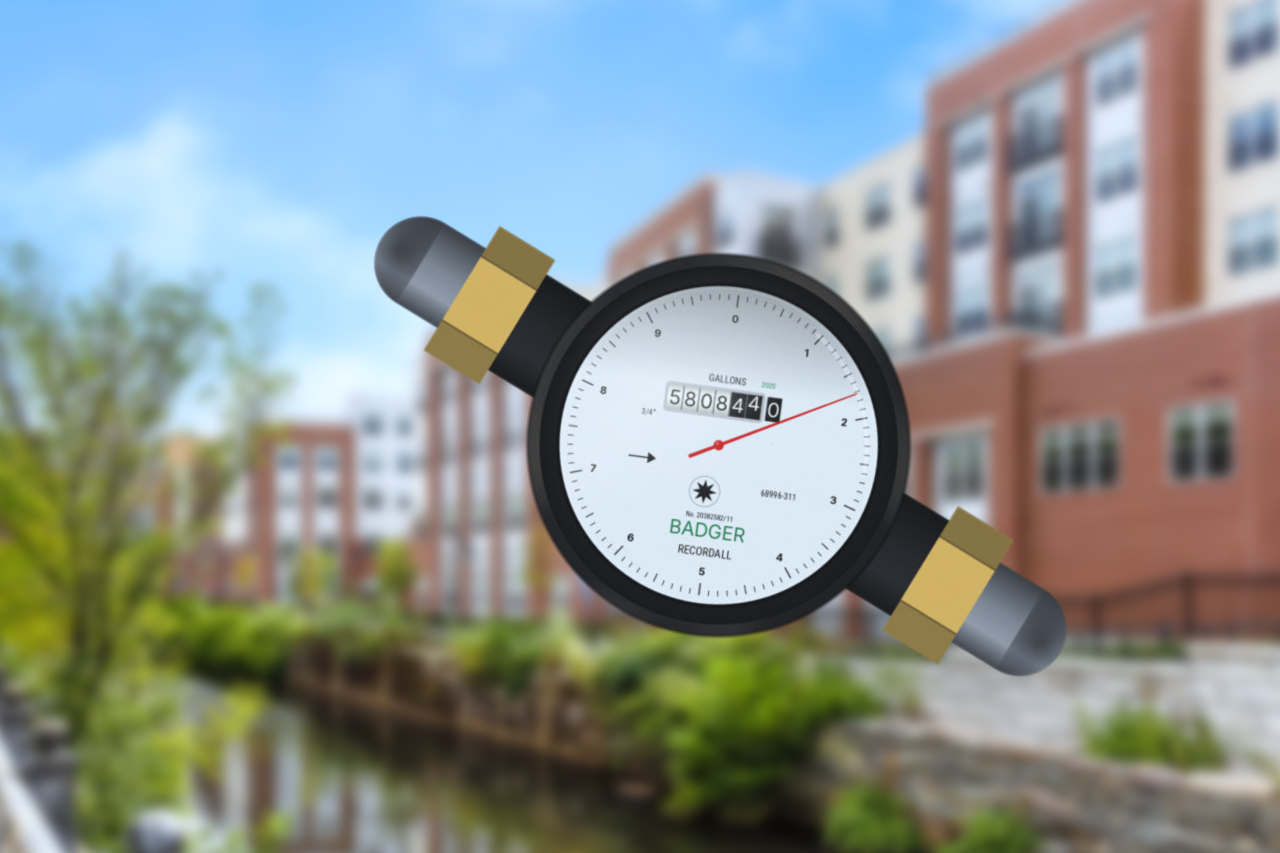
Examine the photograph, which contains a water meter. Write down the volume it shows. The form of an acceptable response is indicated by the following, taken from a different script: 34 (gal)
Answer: 5808441.7 (gal)
